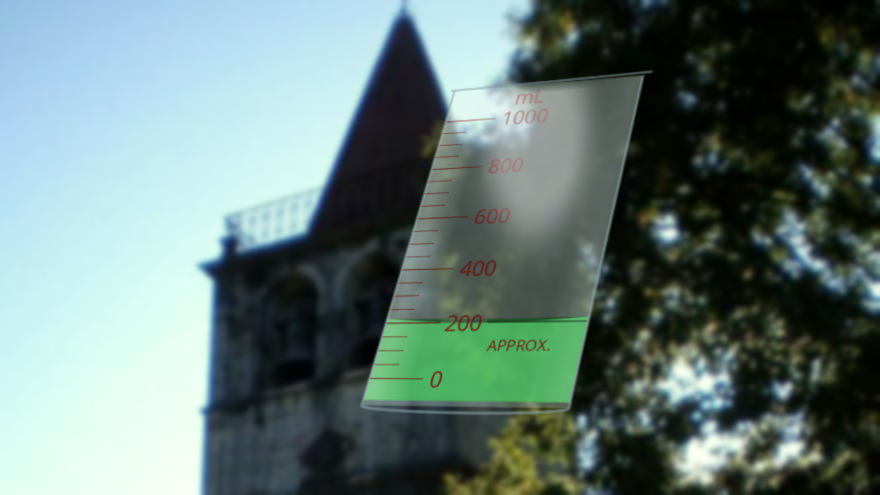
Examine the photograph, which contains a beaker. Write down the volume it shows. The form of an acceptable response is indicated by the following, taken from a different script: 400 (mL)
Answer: 200 (mL)
